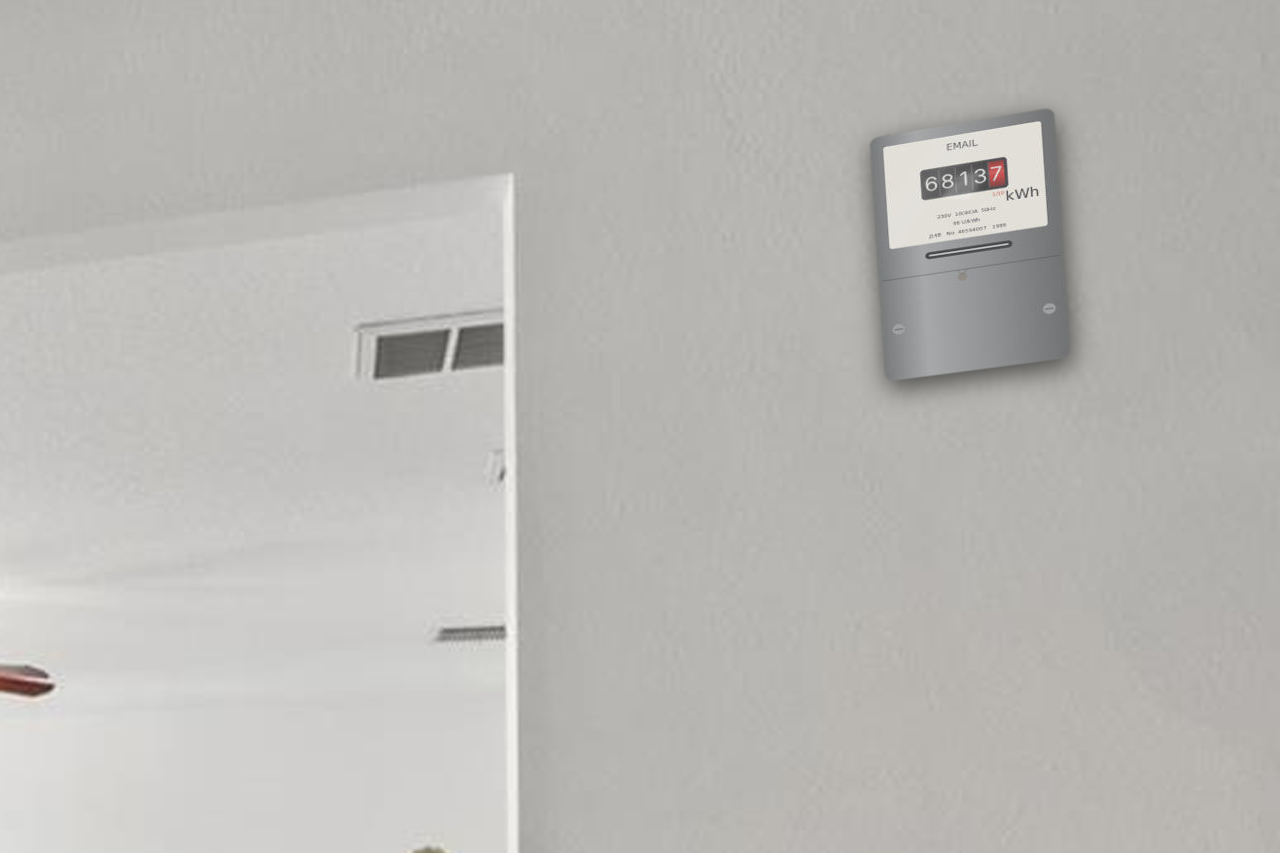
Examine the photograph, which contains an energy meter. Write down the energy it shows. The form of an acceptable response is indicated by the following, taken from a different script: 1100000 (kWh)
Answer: 6813.7 (kWh)
